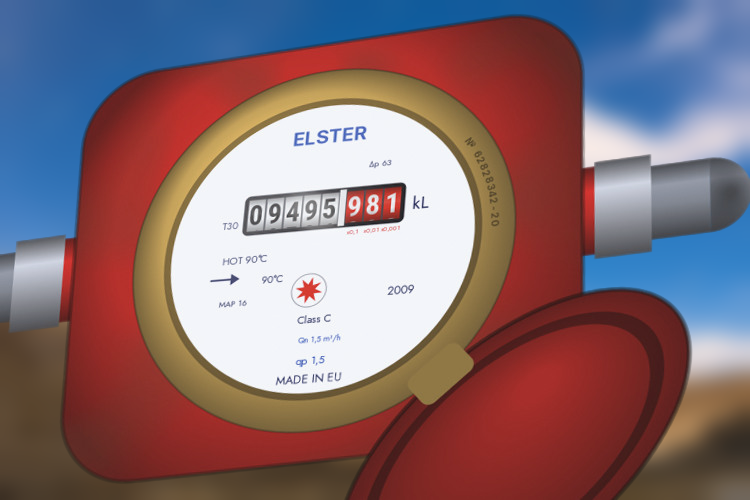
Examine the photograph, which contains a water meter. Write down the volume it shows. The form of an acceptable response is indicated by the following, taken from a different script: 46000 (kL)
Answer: 9495.981 (kL)
